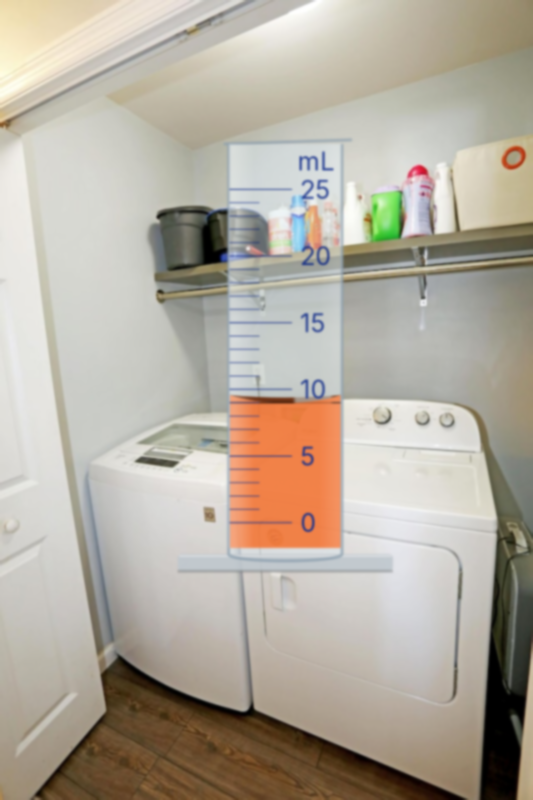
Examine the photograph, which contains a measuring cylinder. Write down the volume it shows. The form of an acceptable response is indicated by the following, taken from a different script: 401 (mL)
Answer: 9 (mL)
